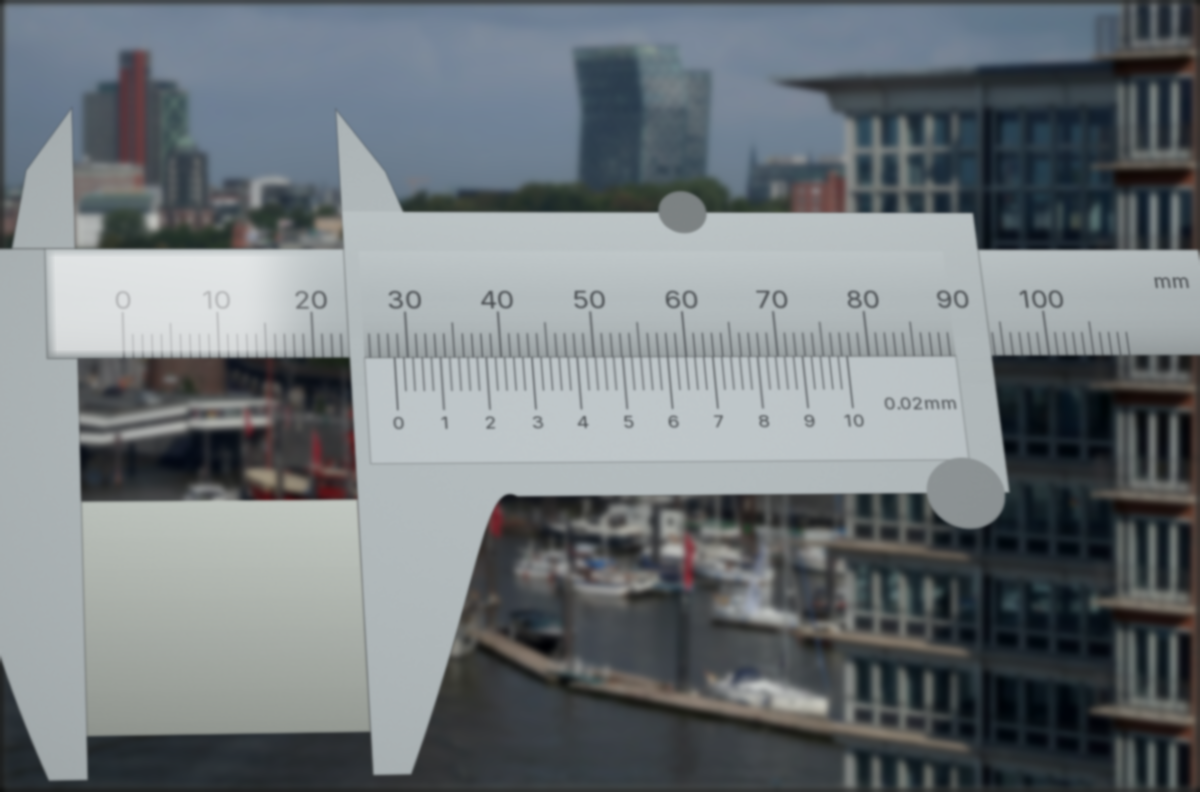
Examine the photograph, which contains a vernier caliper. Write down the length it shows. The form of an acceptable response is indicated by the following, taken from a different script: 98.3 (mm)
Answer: 28.6 (mm)
